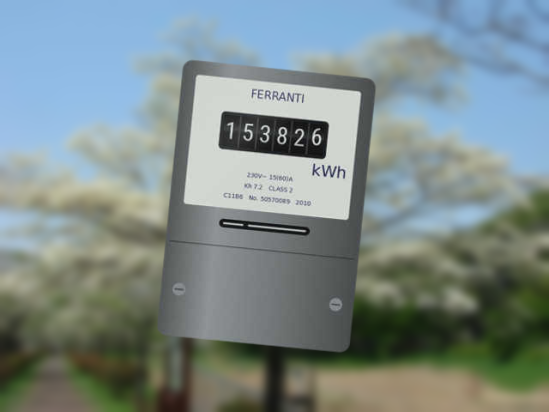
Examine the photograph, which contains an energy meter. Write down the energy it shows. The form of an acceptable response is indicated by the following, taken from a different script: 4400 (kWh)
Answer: 153826 (kWh)
